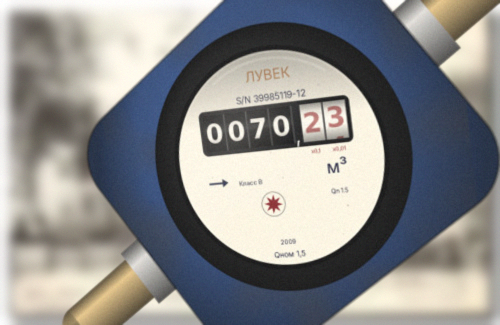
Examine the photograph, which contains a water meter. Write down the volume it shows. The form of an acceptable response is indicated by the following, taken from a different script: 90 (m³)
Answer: 70.23 (m³)
